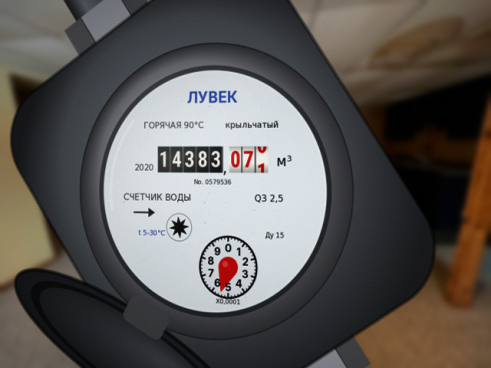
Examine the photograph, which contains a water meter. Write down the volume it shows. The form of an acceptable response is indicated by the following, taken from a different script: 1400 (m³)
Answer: 14383.0705 (m³)
